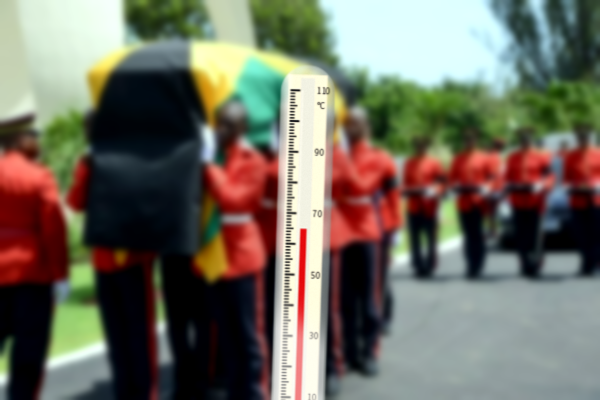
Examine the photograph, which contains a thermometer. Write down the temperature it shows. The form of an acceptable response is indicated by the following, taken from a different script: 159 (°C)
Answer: 65 (°C)
